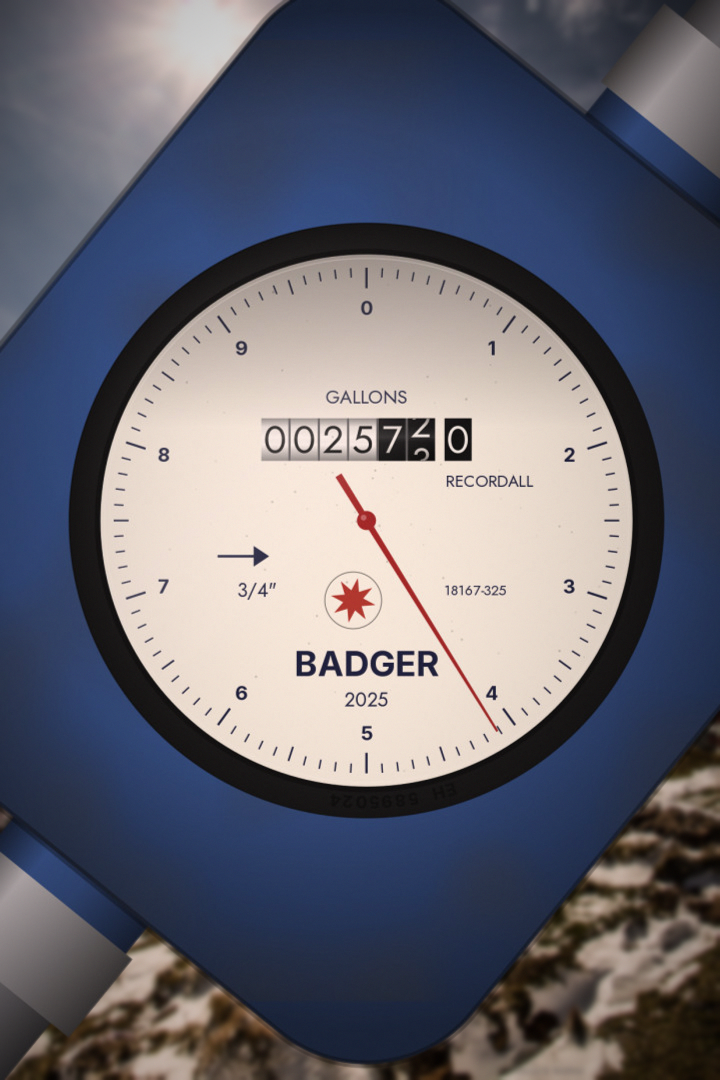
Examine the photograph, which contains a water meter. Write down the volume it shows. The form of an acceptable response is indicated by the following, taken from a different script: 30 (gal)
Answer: 25724.1 (gal)
